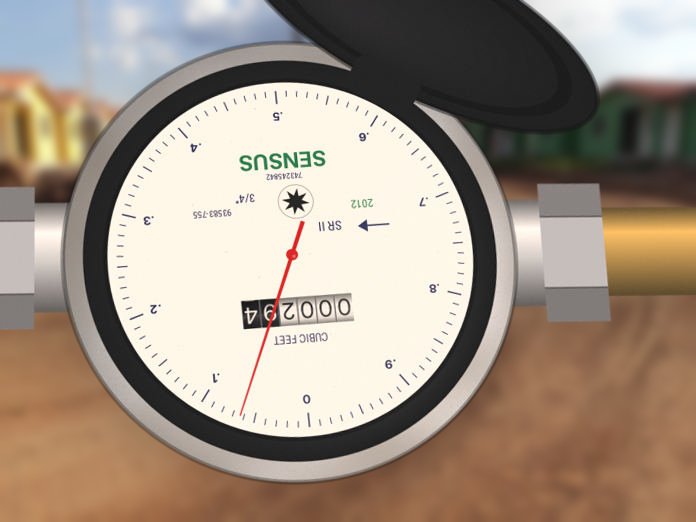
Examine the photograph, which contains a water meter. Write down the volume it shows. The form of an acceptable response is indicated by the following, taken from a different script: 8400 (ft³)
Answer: 294.06 (ft³)
